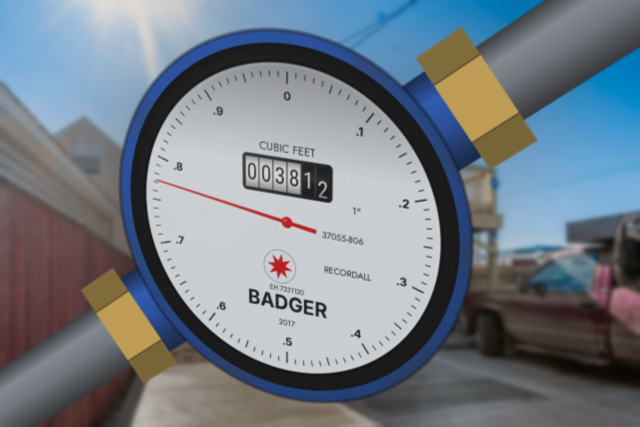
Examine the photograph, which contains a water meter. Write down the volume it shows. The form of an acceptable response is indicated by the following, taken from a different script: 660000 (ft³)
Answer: 3811.77 (ft³)
